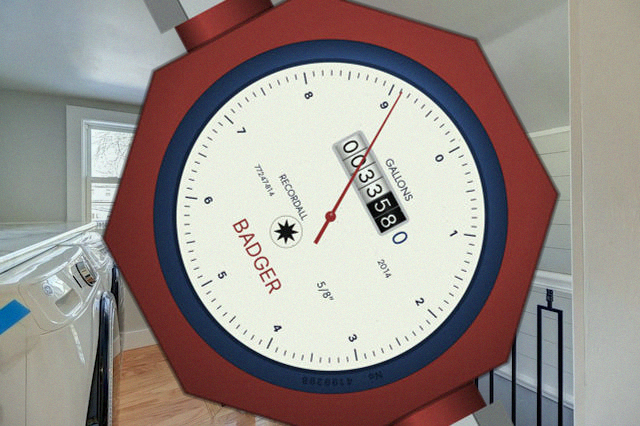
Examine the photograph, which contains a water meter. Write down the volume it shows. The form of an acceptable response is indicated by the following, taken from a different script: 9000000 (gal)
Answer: 33579.1 (gal)
